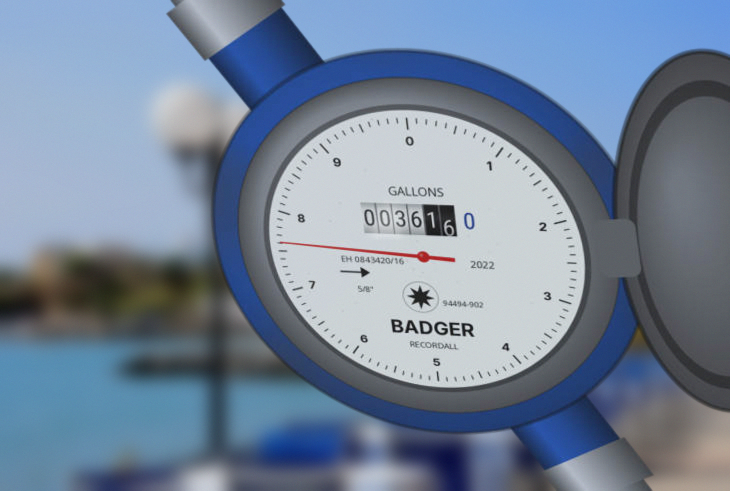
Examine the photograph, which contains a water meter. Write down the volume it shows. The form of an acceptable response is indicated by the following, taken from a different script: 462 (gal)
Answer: 36157.6 (gal)
